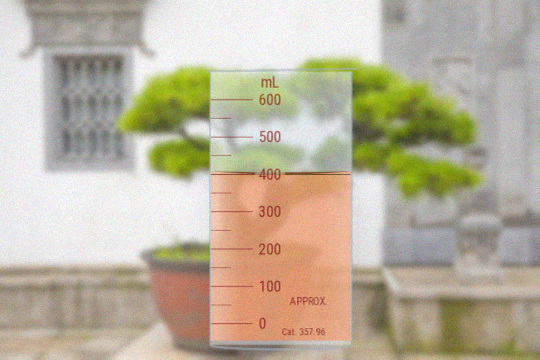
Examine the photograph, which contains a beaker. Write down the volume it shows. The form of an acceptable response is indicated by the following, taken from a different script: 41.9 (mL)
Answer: 400 (mL)
